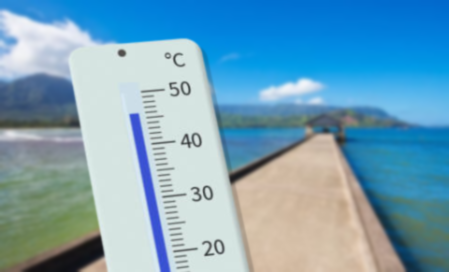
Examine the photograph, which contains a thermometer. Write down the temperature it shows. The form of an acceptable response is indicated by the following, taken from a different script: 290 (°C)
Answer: 46 (°C)
